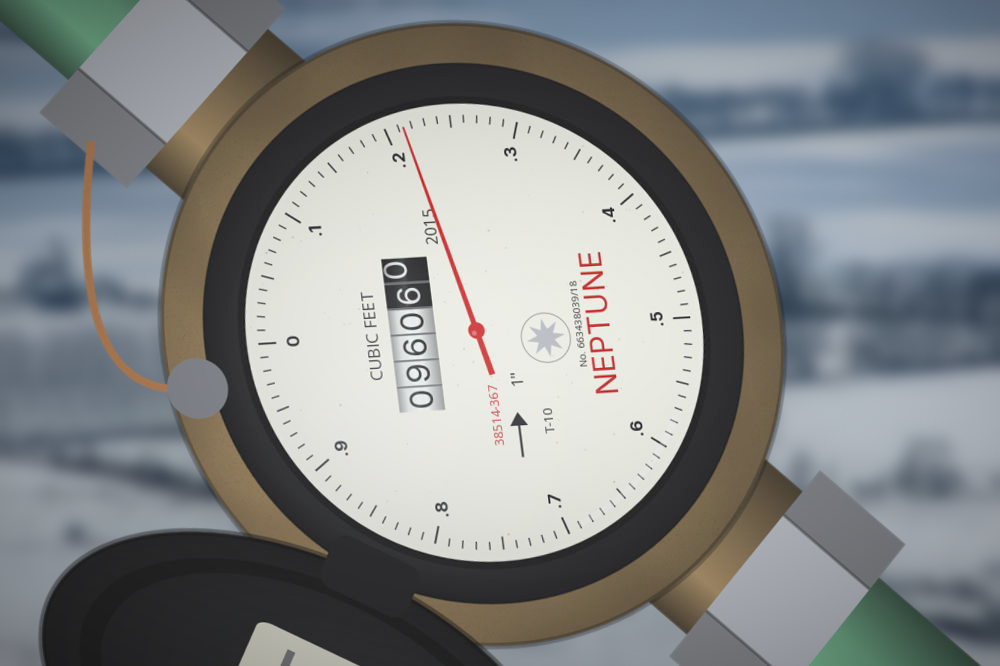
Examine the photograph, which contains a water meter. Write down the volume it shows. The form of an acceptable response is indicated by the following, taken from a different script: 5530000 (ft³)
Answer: 96060.21 (ft³)
